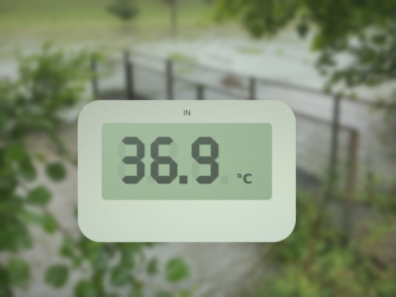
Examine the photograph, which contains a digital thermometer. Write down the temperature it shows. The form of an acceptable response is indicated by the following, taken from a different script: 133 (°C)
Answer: 36.9 (°C)
